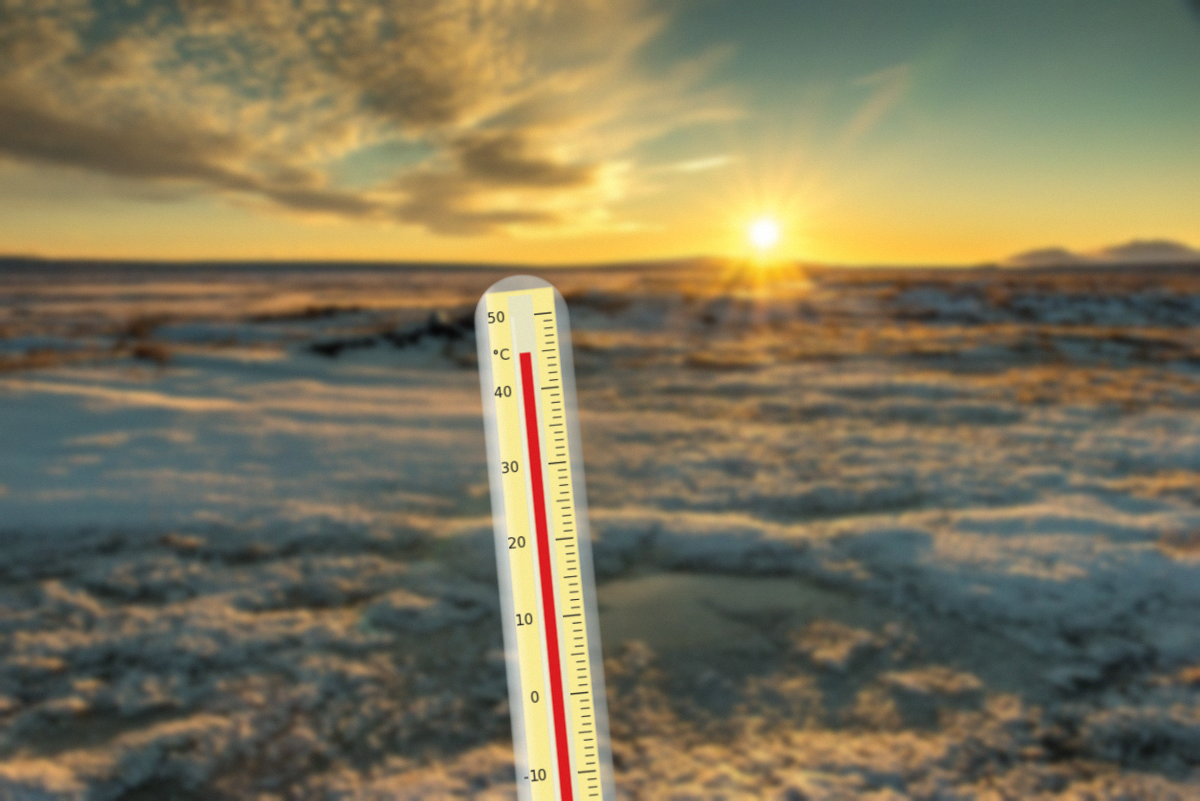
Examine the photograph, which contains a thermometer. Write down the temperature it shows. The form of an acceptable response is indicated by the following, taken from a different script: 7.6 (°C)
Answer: 45 (°C)
